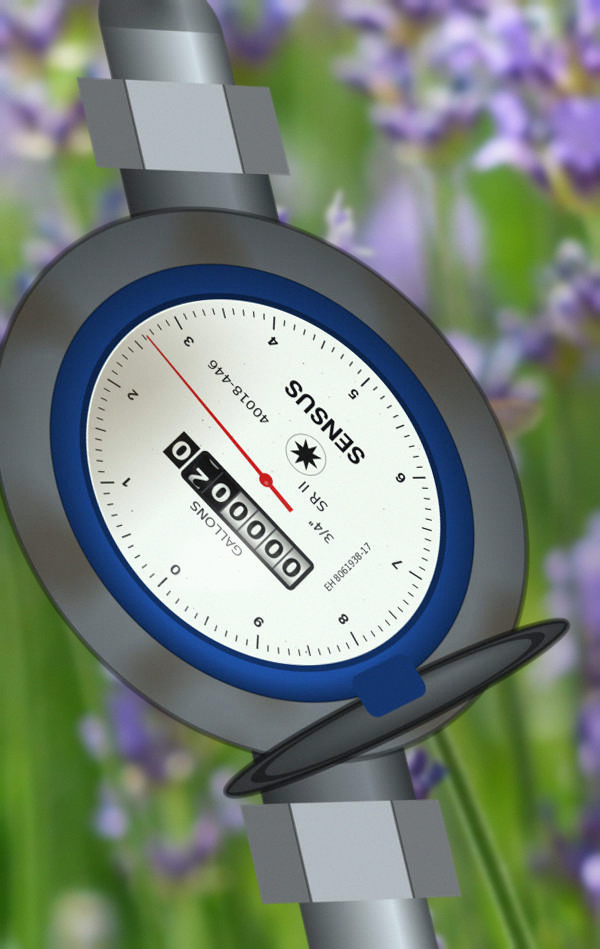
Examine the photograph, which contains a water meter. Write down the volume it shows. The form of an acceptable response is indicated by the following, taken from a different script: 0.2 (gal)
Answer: 22.6 (gal)
